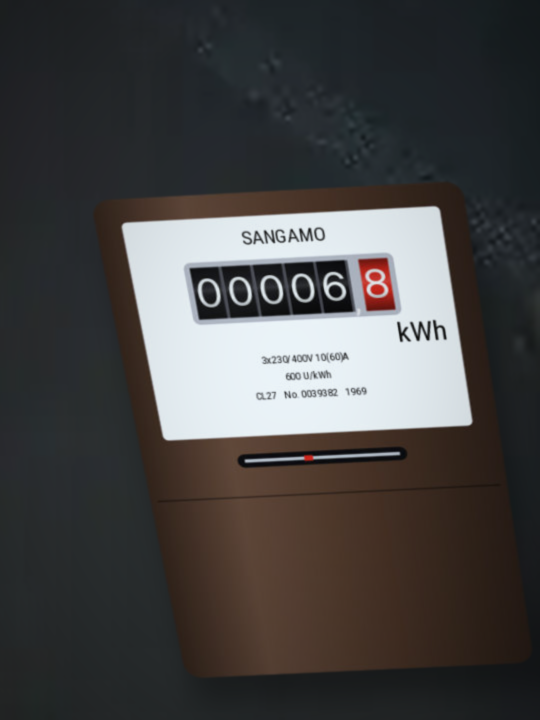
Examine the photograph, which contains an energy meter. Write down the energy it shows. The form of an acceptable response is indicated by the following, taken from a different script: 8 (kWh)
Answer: 6.8 (kWh)
